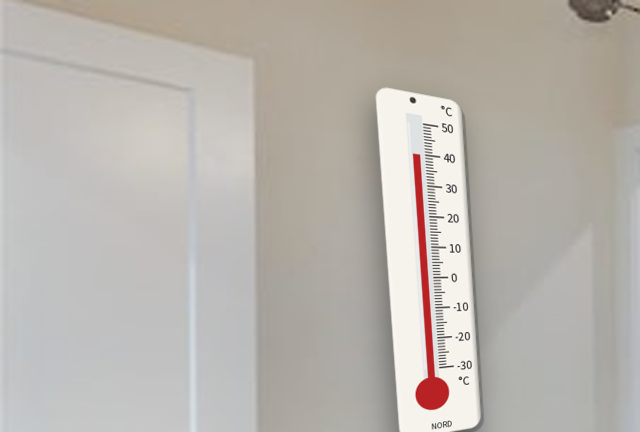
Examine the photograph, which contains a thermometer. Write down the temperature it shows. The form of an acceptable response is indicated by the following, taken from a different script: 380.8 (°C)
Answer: 40 (°C)
